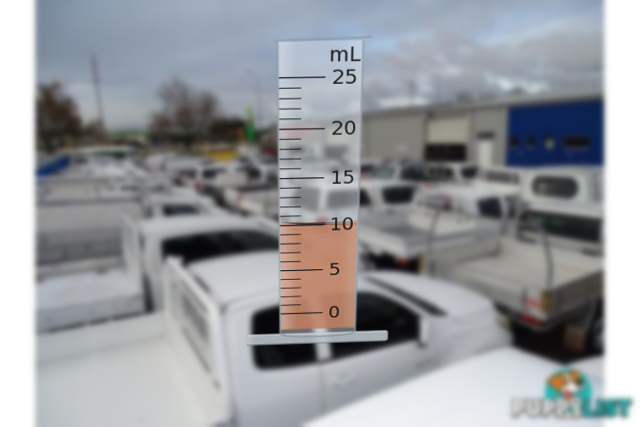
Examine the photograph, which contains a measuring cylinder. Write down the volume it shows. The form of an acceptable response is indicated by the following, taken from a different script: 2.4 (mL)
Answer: 10 (mL)
